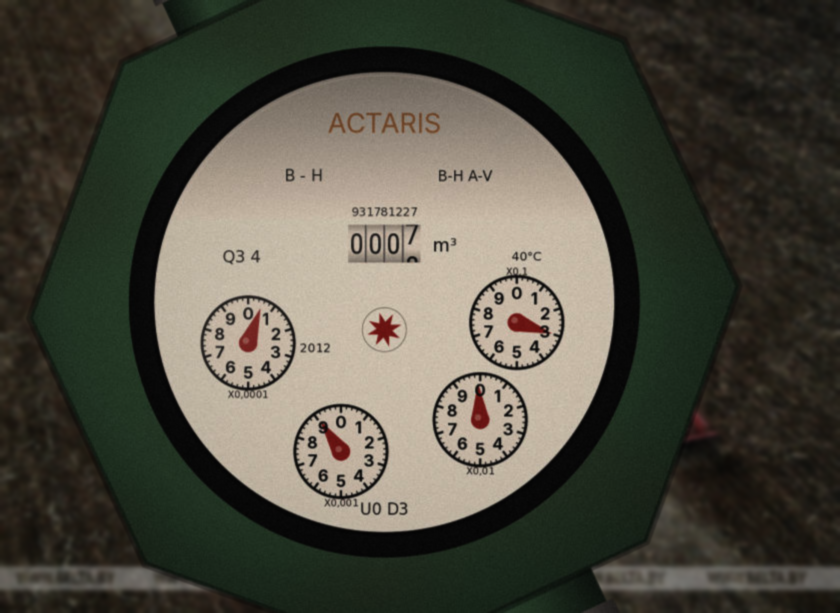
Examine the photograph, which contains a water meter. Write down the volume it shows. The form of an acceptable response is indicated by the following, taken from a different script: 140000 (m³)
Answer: 7.2990 (m³)
